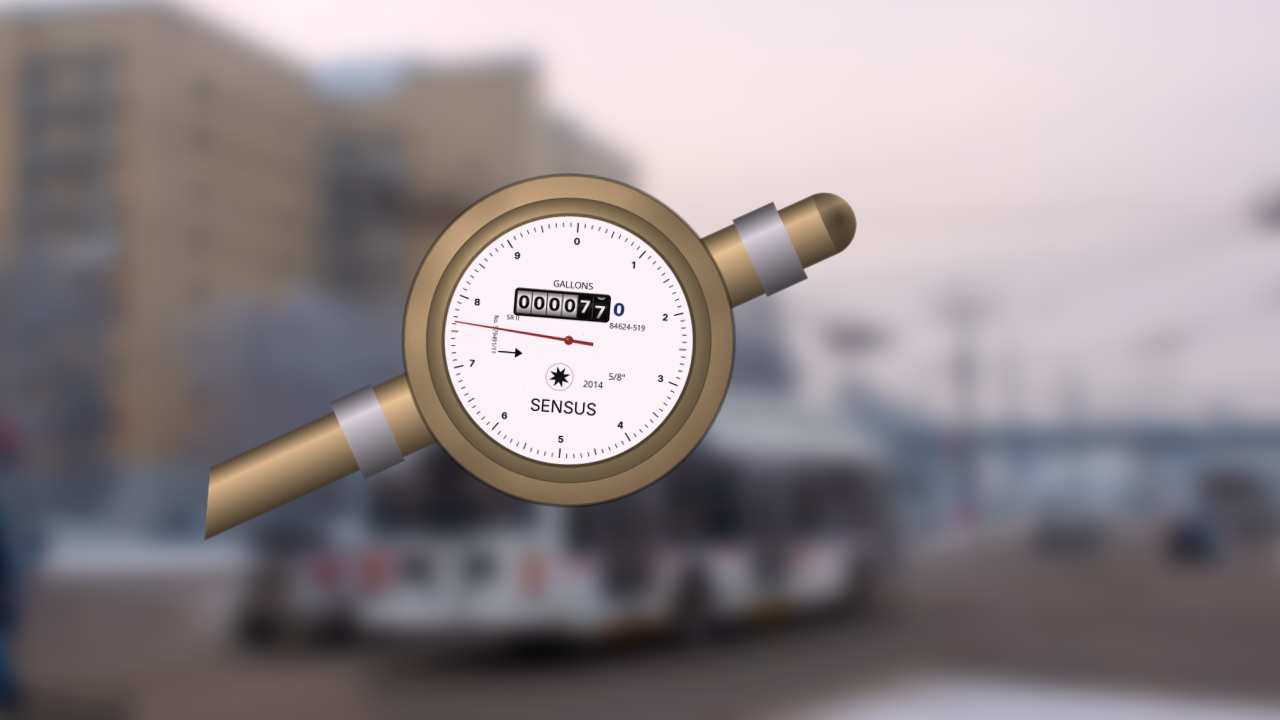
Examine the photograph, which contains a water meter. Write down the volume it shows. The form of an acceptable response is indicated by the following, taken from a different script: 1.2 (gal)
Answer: 767.6 (gal)
